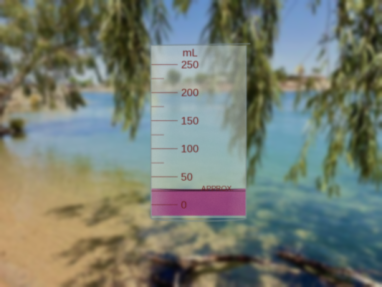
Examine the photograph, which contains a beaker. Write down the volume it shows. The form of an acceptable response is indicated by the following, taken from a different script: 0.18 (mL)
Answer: 25 (mL)
